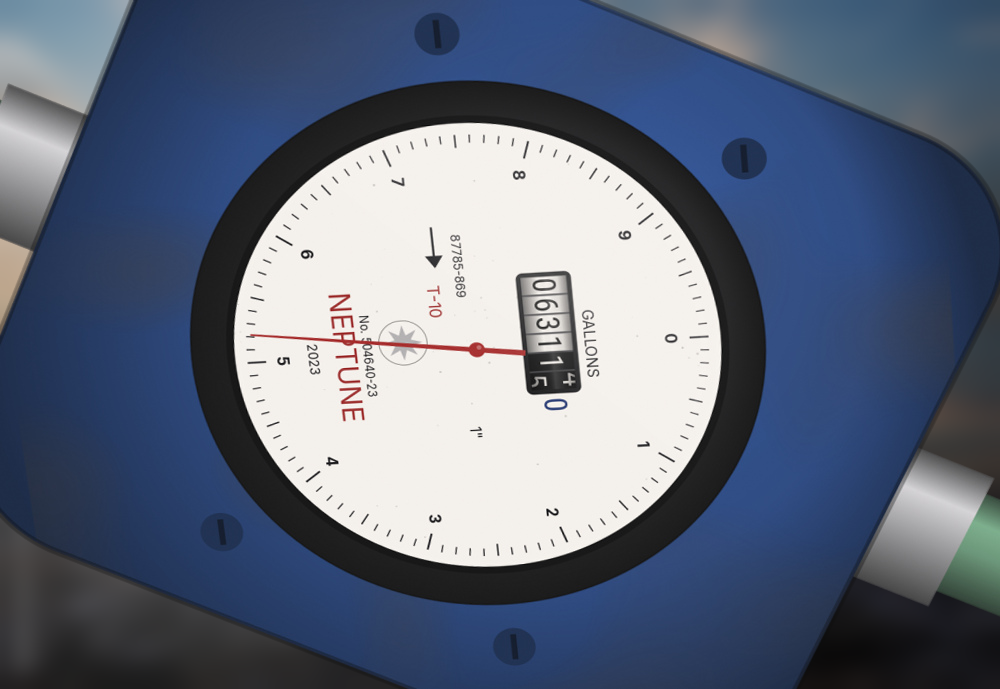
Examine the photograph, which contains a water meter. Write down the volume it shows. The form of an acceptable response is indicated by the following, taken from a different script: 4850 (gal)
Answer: 631145.2 (gal)
